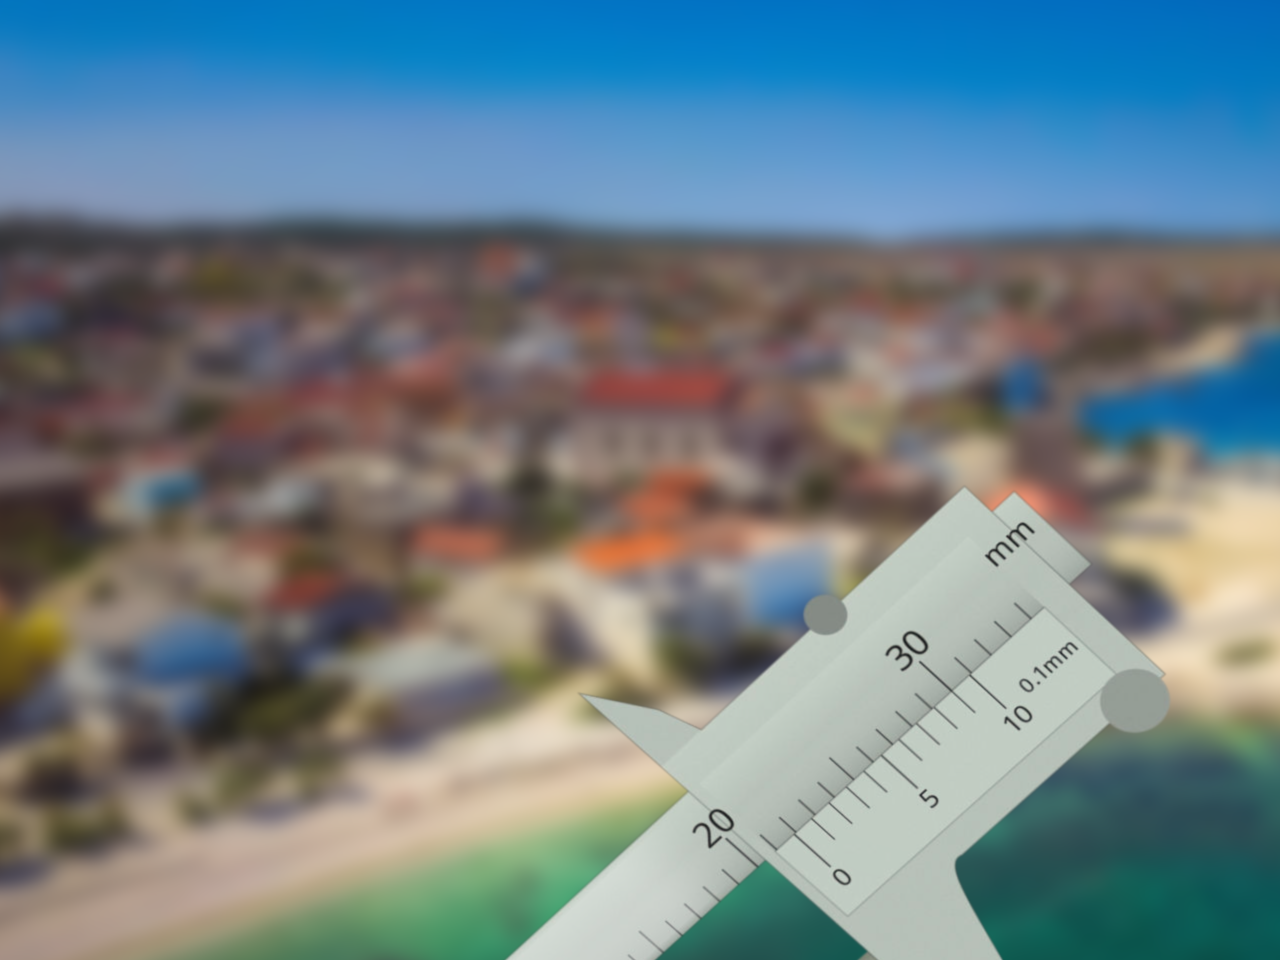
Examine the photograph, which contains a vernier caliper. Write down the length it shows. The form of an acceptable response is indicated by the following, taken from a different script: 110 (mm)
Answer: 21.9 (mm)
